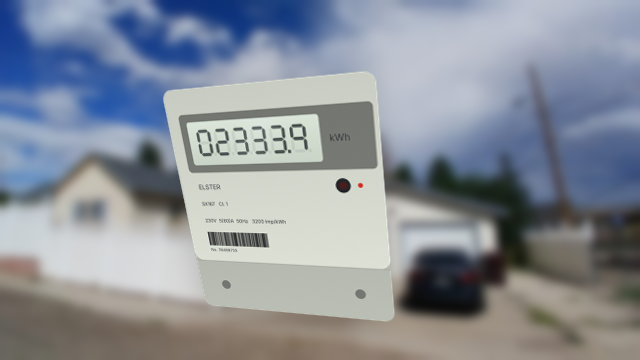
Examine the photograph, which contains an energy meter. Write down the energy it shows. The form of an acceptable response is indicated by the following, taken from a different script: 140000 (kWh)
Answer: 2333.9 (kWh)
